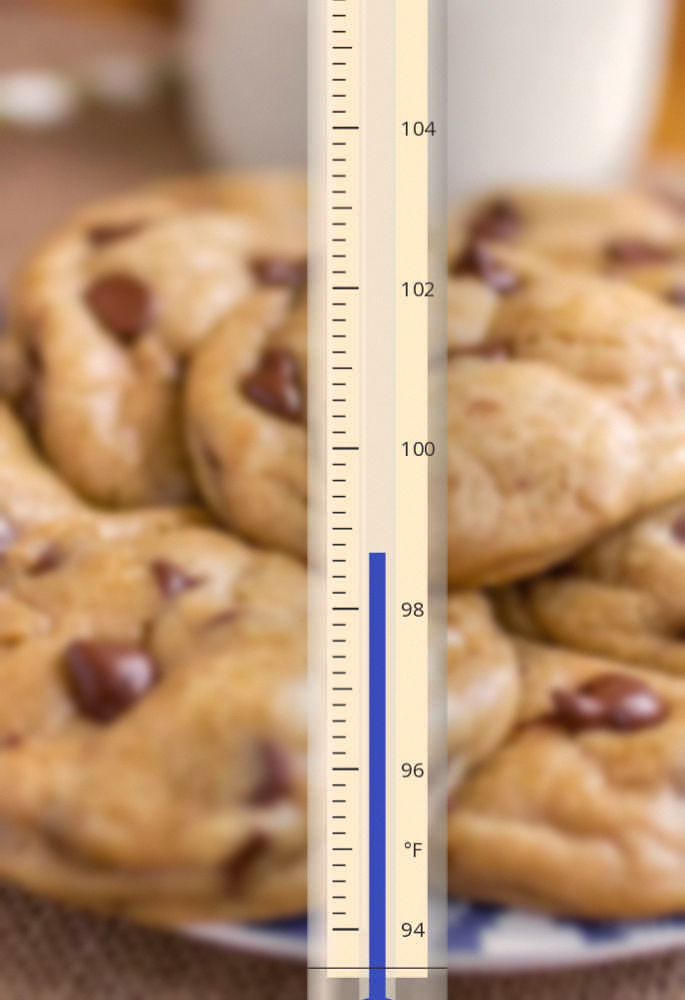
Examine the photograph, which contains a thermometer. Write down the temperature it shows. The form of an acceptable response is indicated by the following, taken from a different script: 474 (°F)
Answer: 98.7 (°F)
